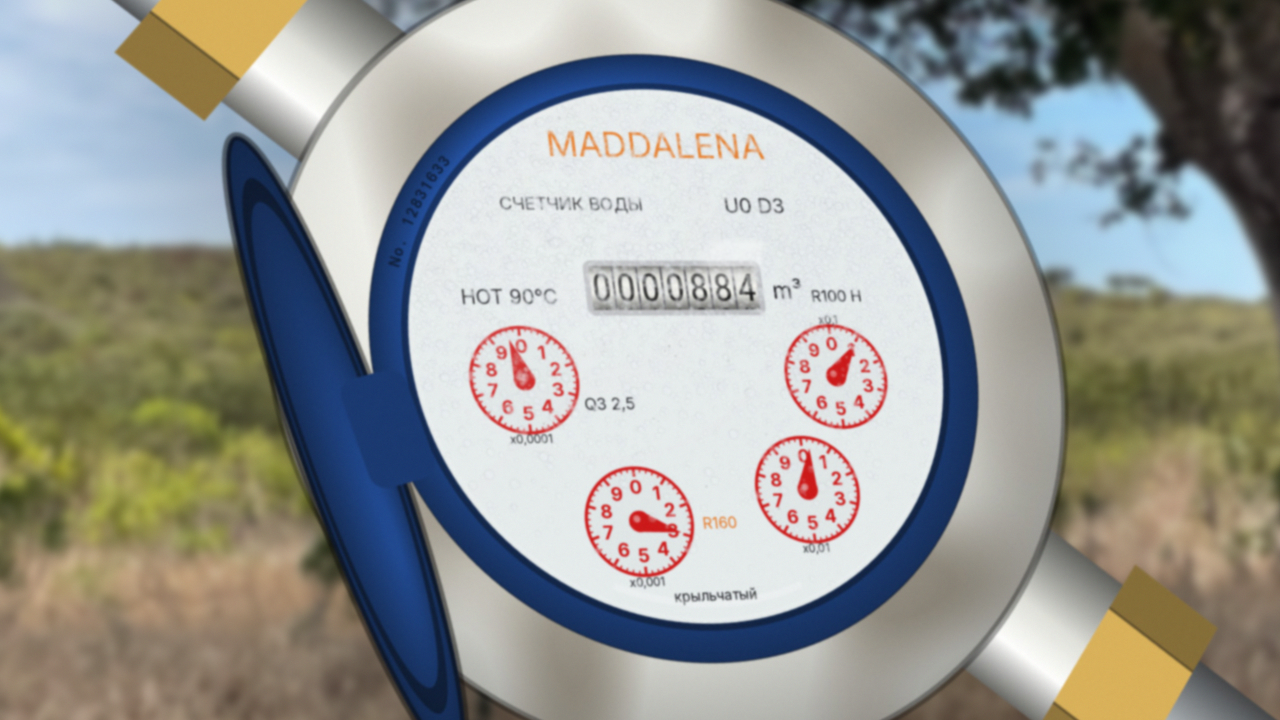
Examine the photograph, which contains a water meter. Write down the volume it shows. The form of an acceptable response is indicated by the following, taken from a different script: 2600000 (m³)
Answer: 884.1029 (m³)
